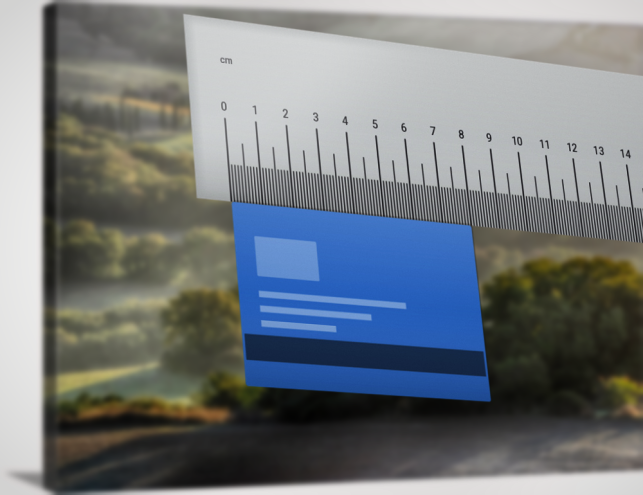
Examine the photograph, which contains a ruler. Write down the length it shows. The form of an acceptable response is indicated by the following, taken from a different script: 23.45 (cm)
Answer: 8 (cm)
